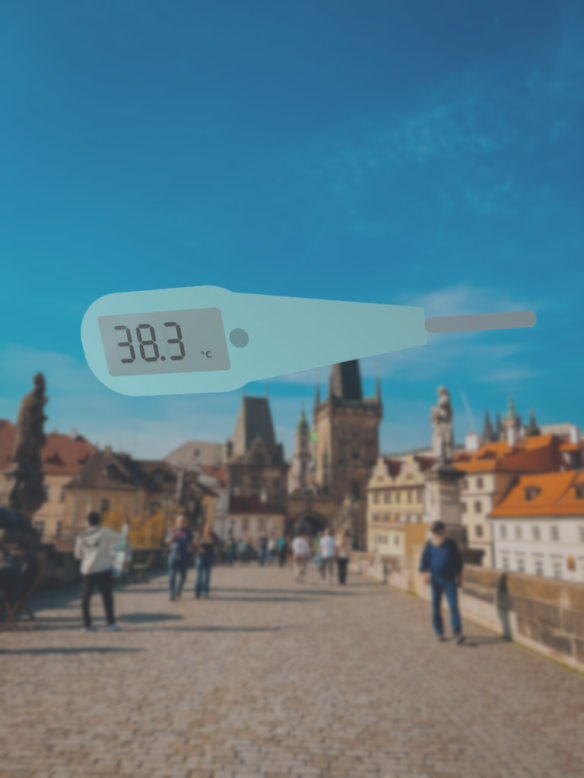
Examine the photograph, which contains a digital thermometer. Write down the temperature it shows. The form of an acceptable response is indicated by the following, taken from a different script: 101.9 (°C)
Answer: 38.3 (°C)
